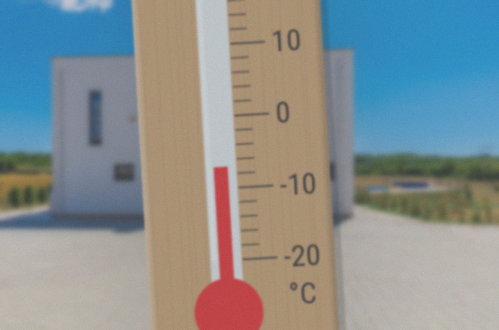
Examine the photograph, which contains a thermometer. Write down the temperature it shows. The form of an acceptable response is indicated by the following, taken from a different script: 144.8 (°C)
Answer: -7 (°C)
